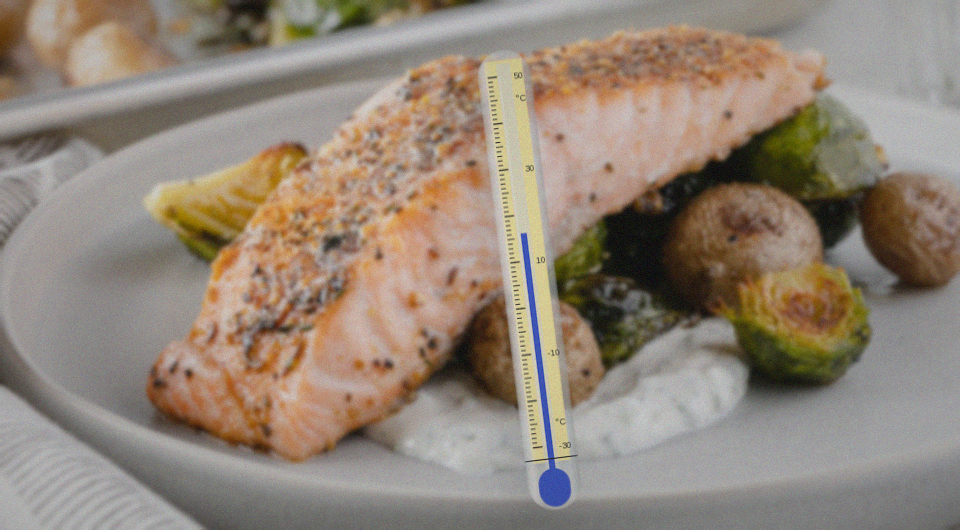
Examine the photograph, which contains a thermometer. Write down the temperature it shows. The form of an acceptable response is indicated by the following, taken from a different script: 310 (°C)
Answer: 16 (°C)
